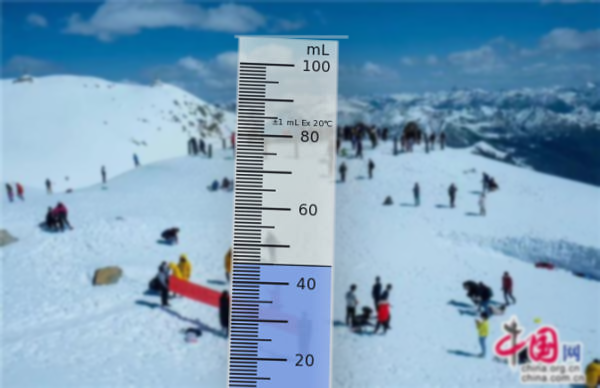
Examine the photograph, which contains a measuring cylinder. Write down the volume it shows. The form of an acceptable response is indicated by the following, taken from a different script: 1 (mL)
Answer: 45 (mL)
